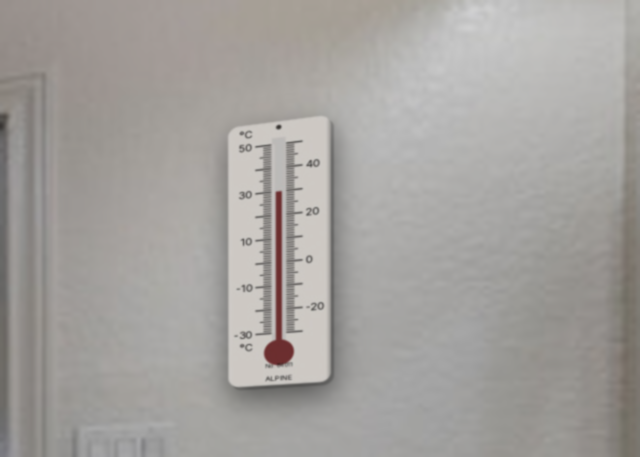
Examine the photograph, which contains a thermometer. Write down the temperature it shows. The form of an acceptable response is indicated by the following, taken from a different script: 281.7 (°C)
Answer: 30 (°C)
